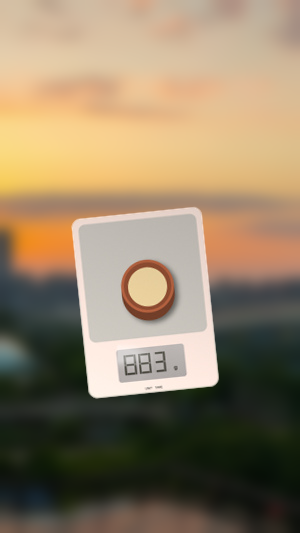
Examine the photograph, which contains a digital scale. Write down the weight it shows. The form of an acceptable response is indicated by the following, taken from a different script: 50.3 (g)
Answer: 883 (g)
